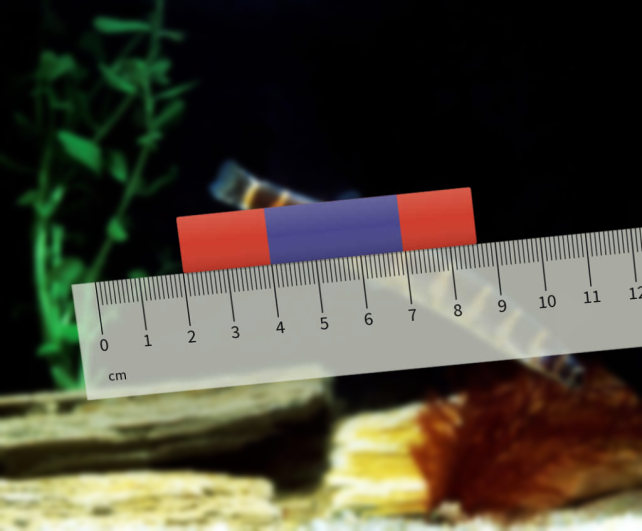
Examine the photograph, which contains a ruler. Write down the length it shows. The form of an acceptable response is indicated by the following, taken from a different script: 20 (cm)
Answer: 6.6 (cm)
